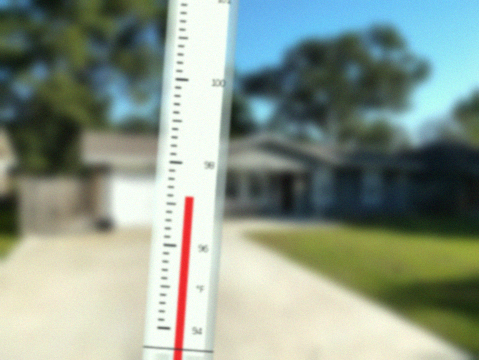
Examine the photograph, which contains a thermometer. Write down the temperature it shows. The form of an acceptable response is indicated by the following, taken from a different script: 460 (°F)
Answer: 97.2 (°F)
